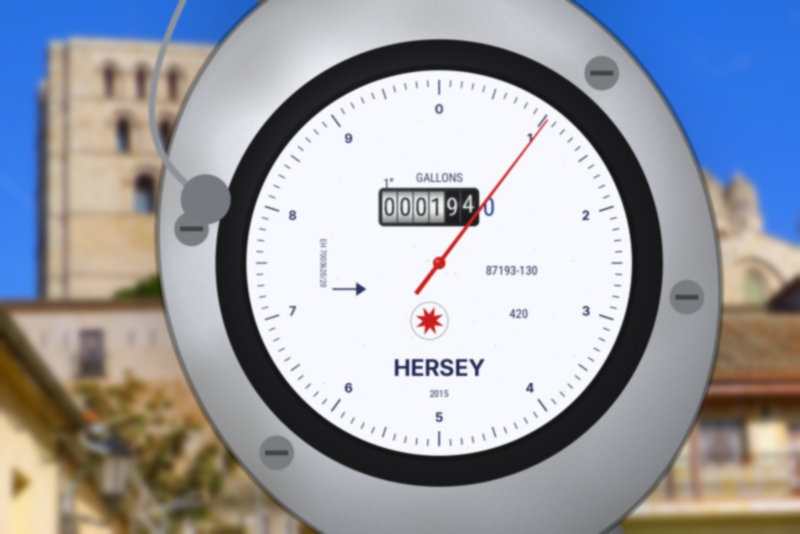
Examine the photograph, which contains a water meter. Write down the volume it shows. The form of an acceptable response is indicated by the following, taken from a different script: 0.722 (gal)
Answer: 1941.0 (gal)
